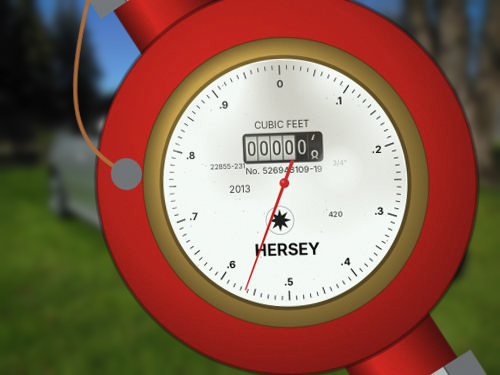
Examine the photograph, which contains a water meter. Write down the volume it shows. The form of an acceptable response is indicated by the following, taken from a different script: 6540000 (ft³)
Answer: 7.56 (ft³)
